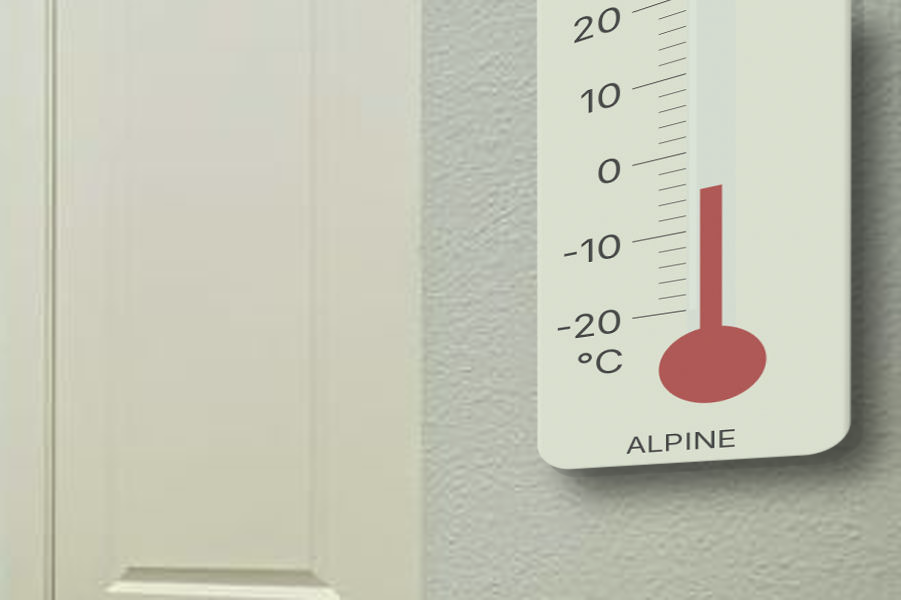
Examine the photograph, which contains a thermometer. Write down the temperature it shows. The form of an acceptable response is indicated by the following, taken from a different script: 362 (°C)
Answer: -5 (°C)
